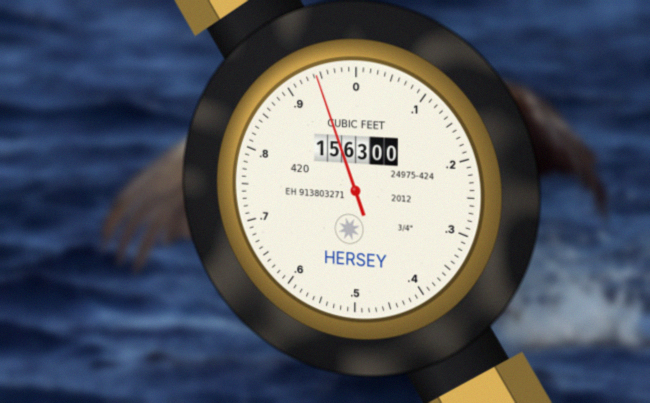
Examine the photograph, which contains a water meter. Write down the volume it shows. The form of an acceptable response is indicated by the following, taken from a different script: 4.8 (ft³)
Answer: 156299.94 (ft³)
